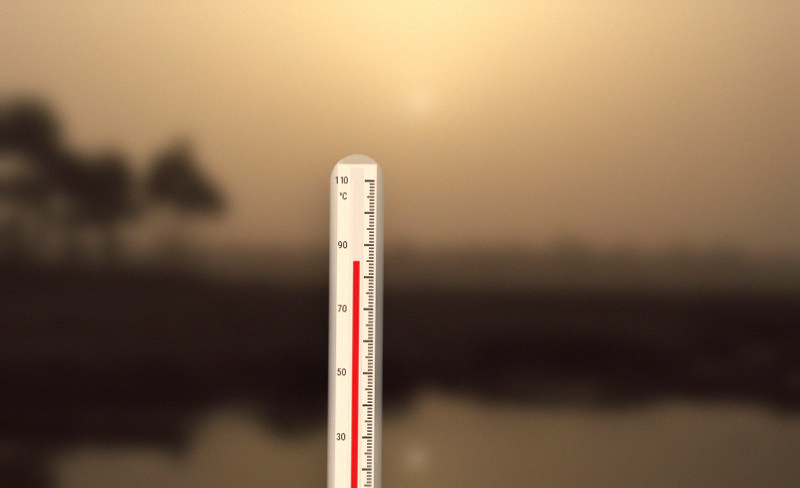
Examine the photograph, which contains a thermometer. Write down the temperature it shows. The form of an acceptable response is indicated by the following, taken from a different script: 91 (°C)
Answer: 85 (°C)
